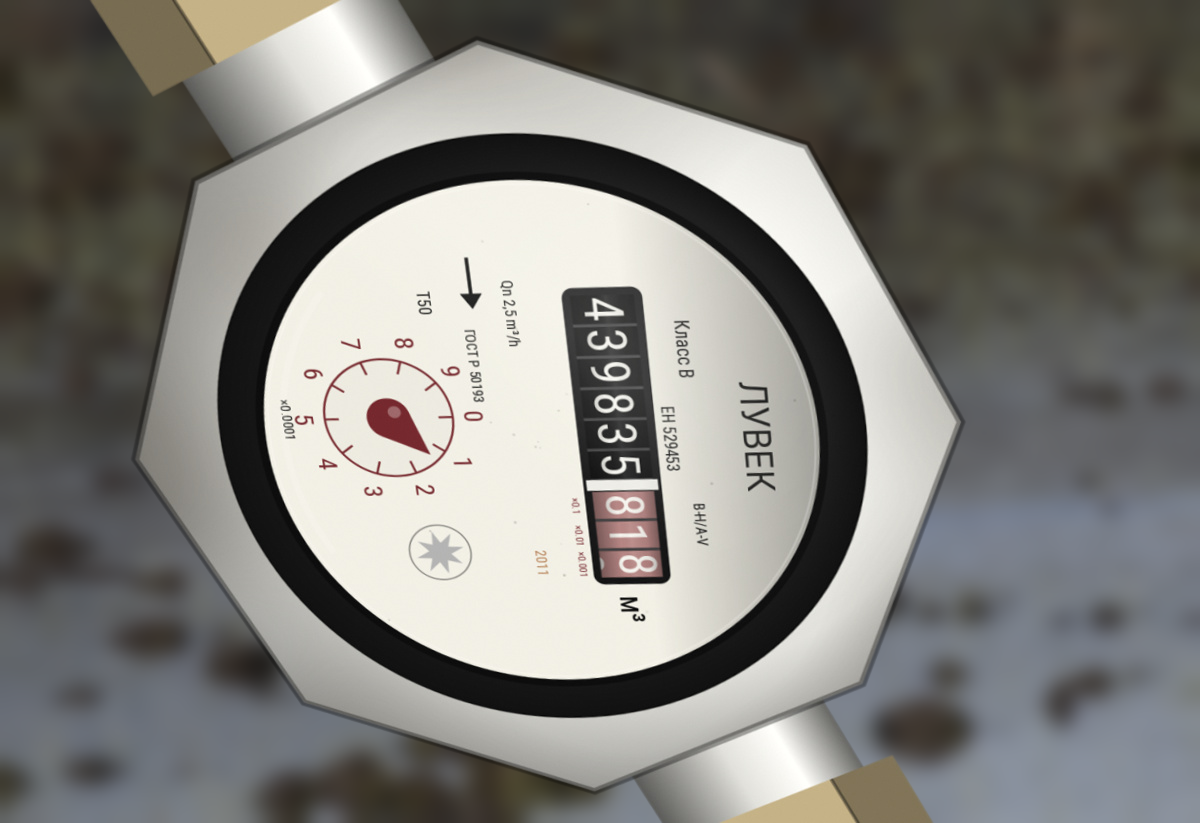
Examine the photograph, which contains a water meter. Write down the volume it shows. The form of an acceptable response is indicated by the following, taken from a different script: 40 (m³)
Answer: 439835.8181 (m³)
